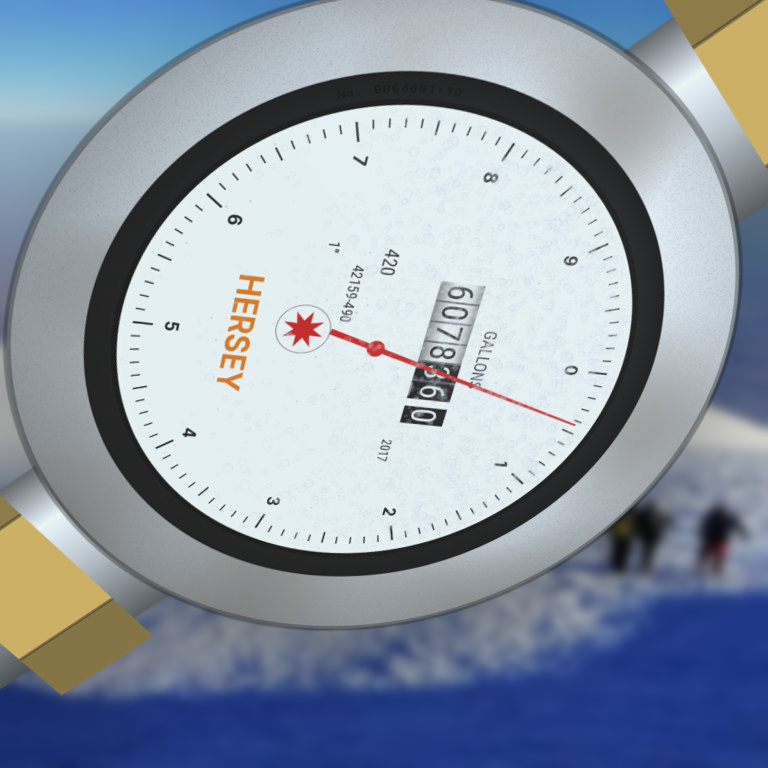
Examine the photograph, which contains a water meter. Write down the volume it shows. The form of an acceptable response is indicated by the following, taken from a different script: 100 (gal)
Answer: 6078360.4 (gal)
